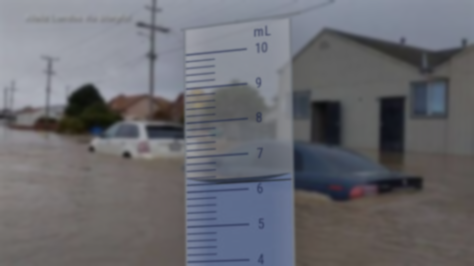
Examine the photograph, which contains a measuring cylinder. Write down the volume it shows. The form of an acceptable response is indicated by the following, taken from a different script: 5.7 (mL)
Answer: 6.2 (mL)
